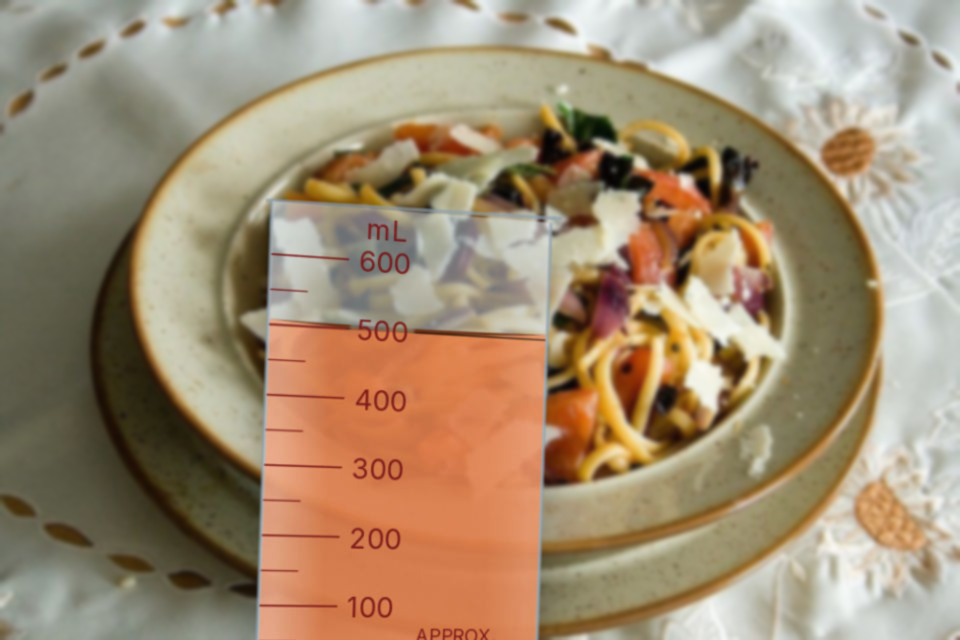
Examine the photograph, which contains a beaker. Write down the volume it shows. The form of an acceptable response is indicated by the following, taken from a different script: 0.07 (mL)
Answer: 500 (mL)
